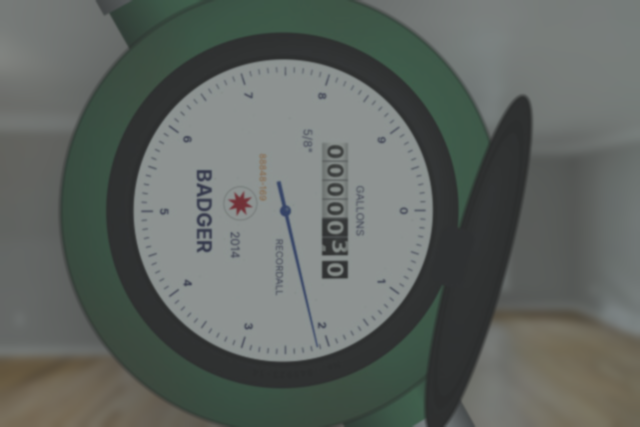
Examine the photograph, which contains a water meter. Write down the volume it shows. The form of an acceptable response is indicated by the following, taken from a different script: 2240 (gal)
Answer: 32.1 (gal)
